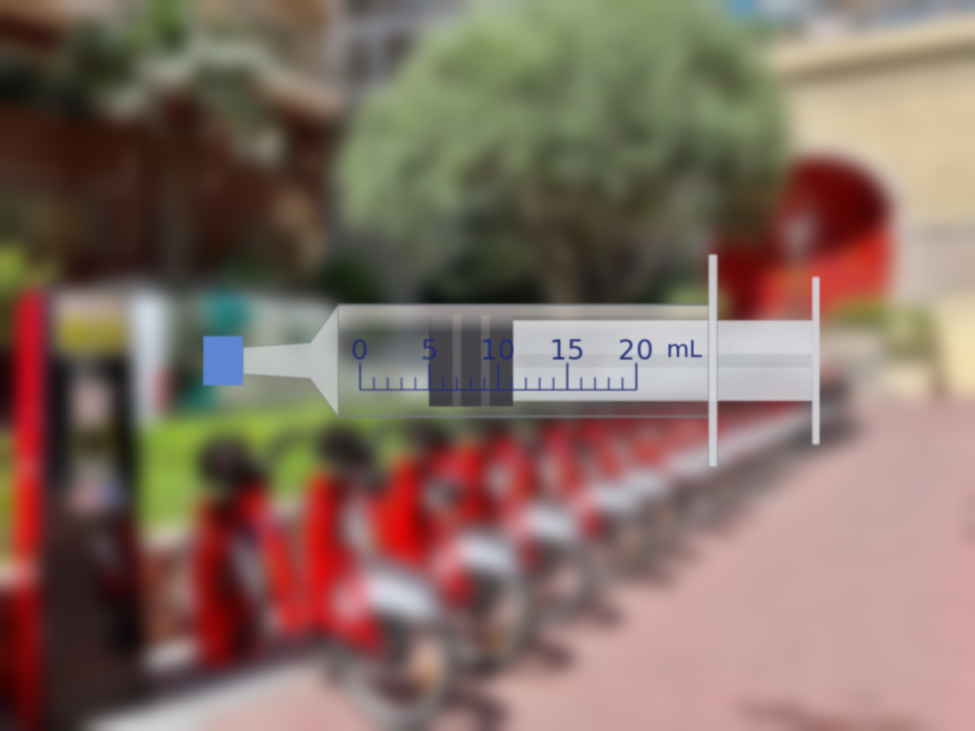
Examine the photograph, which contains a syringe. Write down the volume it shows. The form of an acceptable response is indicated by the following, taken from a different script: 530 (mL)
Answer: 5 (mL)
